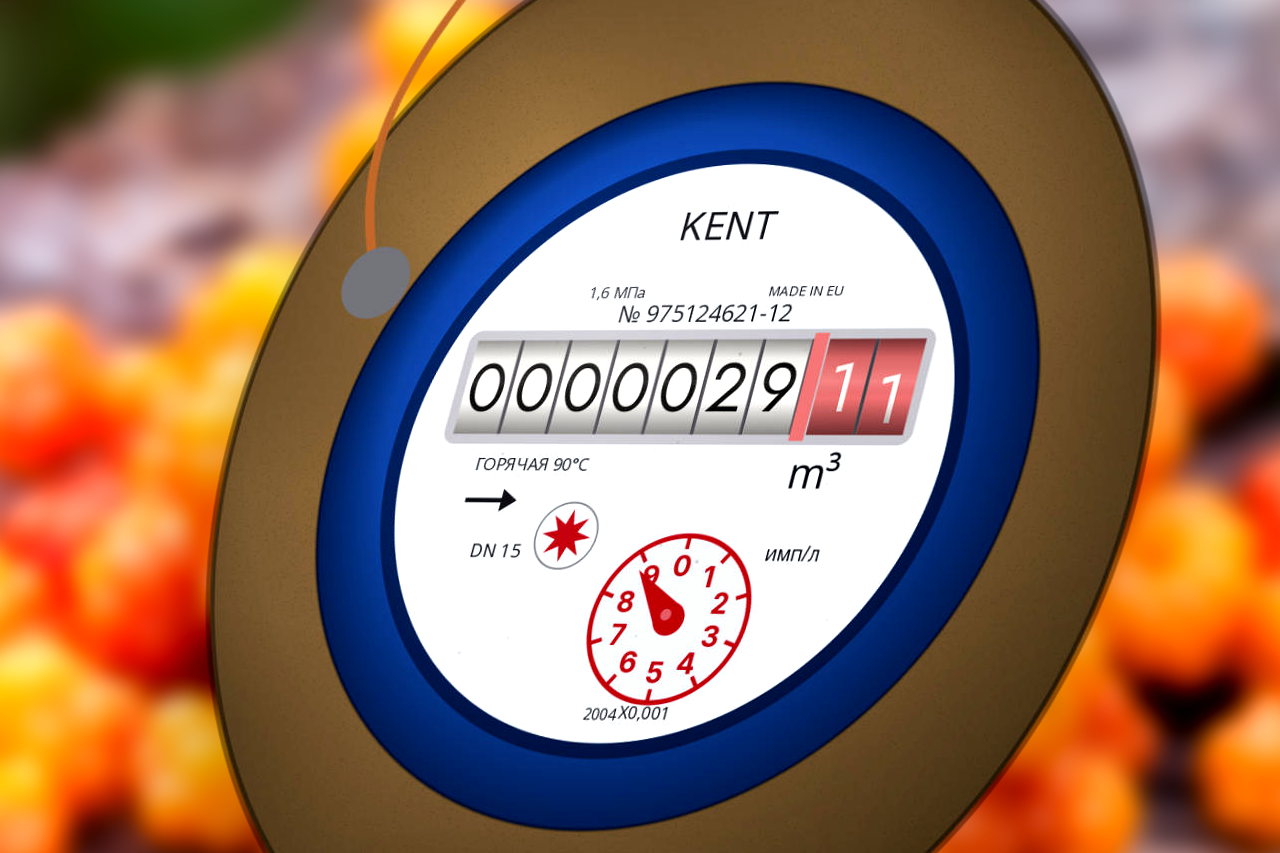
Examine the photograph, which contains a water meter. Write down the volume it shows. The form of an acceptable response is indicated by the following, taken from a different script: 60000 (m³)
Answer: 29.108 (m³)
